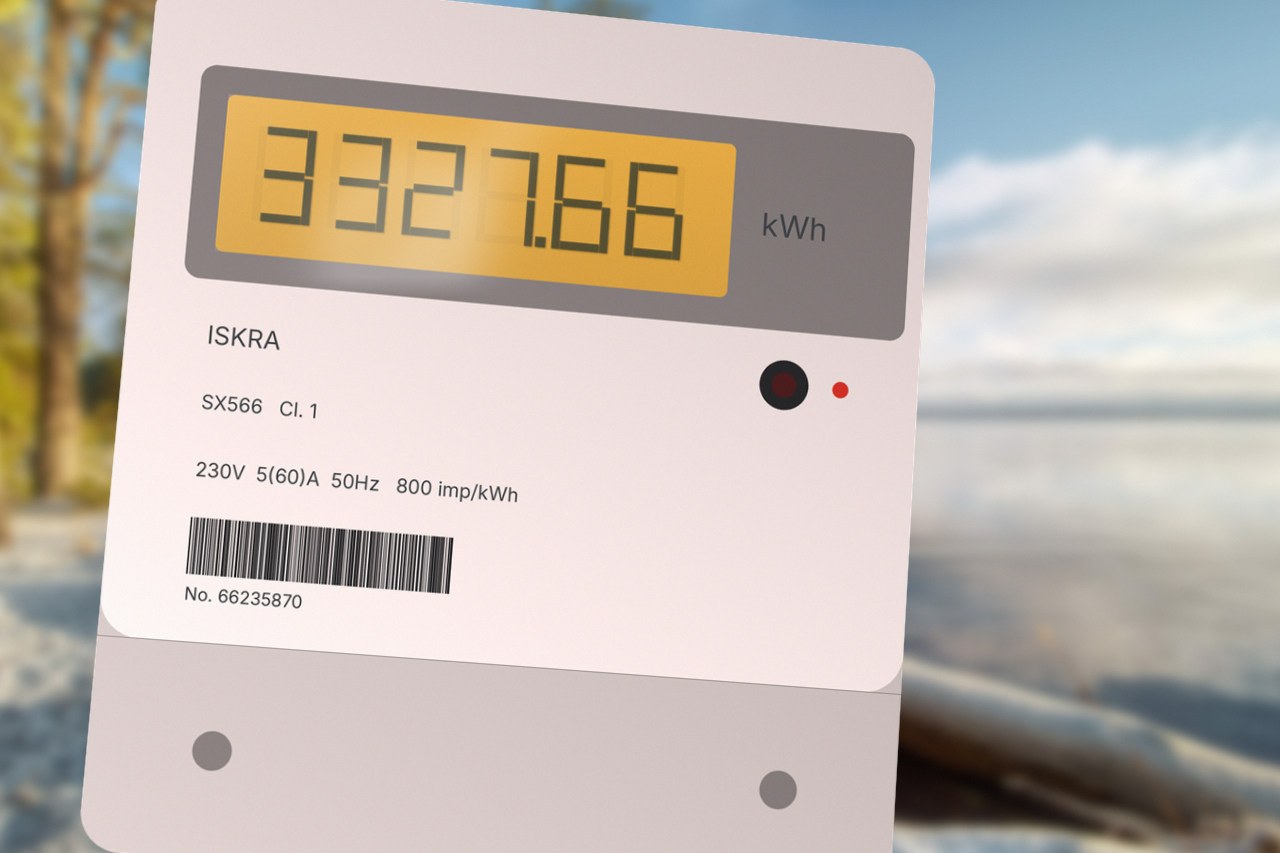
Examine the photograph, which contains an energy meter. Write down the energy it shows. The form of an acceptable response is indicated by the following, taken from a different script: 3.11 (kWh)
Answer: 3327.66 (kWh)
